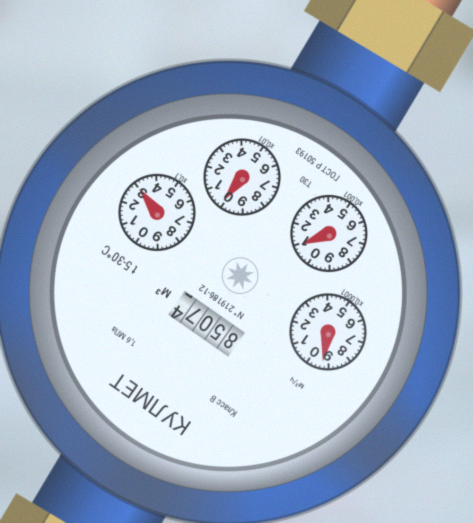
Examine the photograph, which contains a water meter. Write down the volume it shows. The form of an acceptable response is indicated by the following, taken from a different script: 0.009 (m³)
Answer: 85074.3009 (m³)
